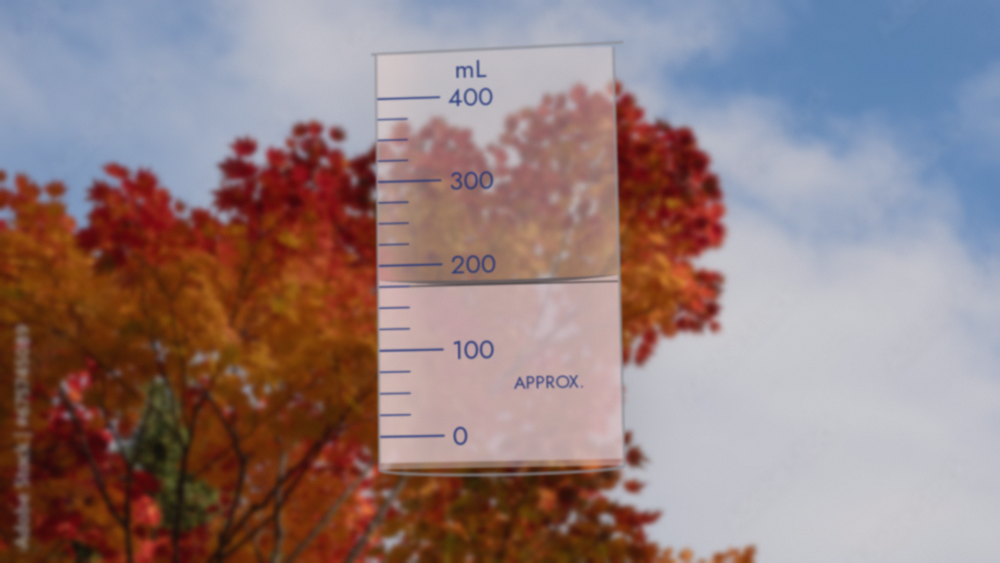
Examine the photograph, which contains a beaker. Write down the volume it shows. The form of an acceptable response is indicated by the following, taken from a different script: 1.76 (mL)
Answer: 175 (mL)
